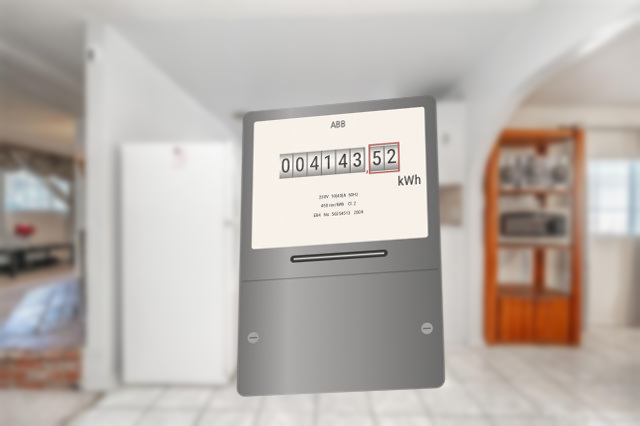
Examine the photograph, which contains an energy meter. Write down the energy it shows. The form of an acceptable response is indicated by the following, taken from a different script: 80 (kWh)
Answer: 4143.52 (kWh)
